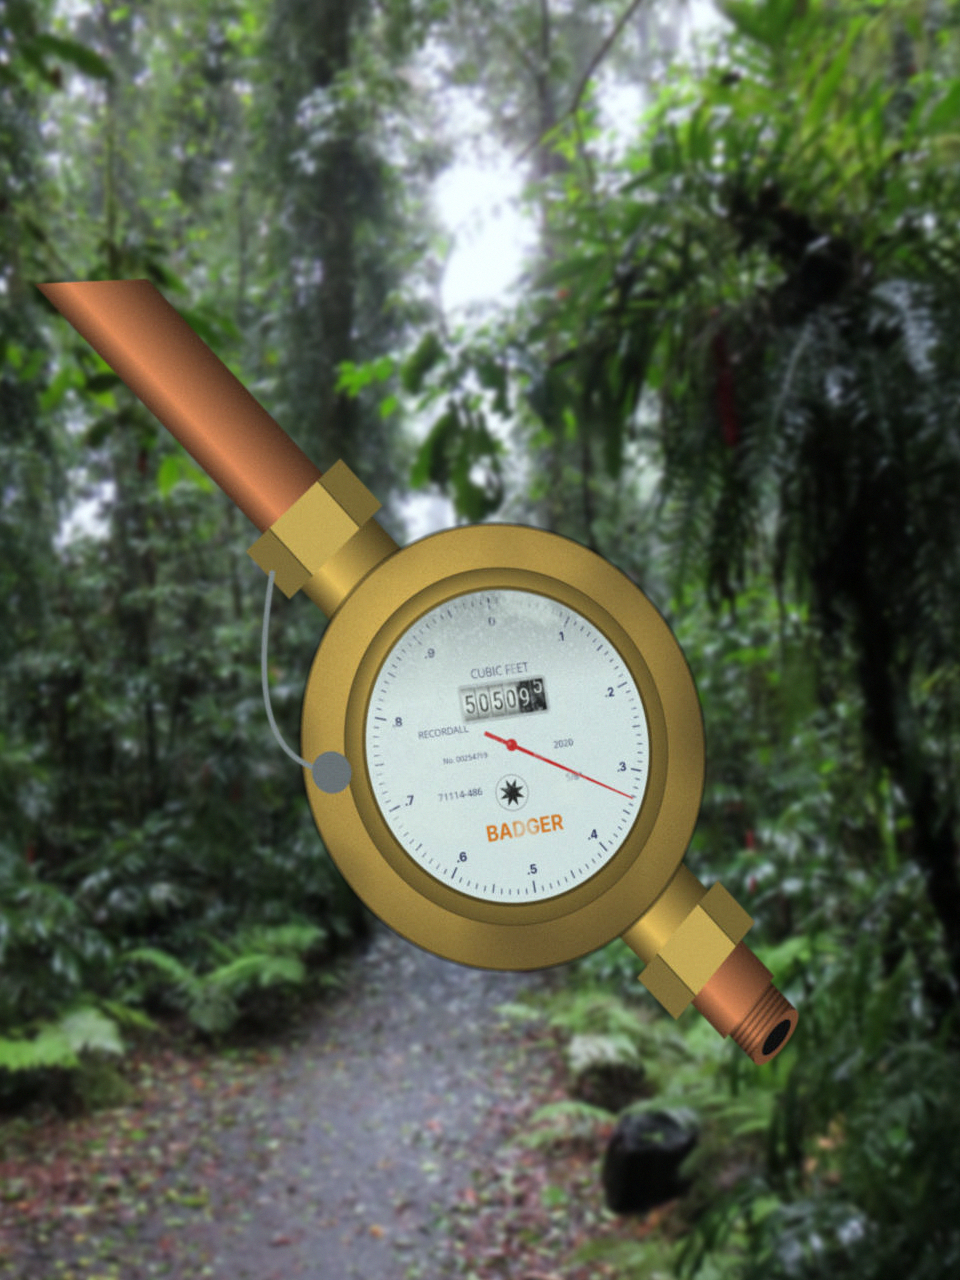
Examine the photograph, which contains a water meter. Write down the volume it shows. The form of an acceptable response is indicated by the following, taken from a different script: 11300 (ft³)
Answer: 505095.33 (ft³)
